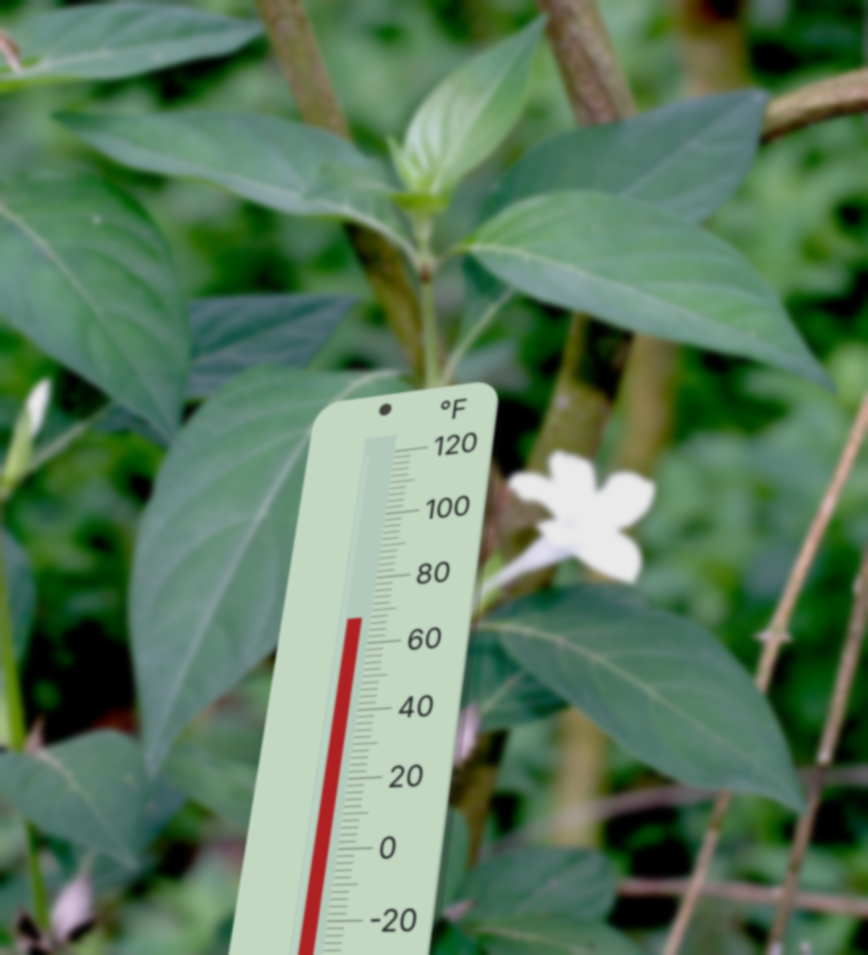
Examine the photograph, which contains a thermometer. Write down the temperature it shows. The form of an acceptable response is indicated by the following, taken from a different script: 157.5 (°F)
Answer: 68 (°F)
